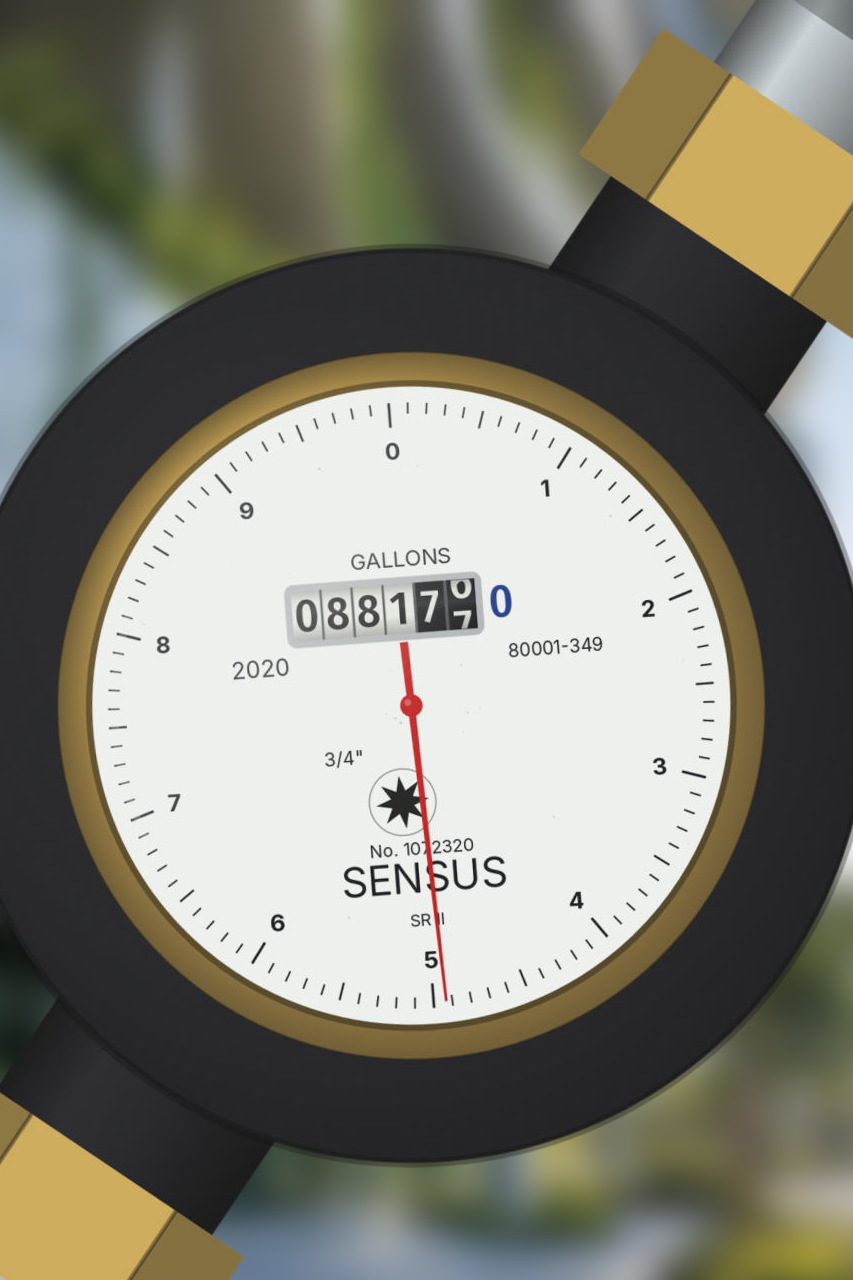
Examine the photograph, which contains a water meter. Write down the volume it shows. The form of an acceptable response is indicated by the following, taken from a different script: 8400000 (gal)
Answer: 881764.9 (gal)
